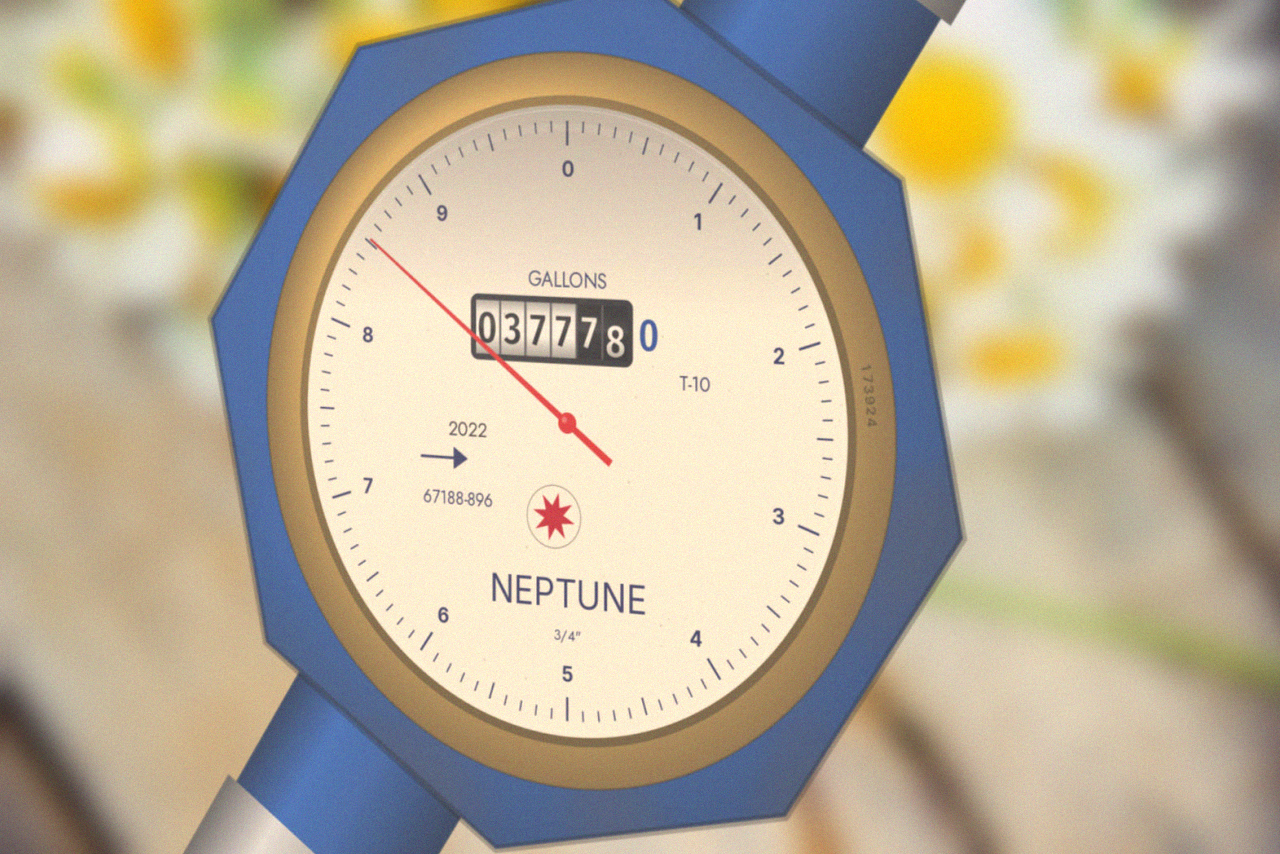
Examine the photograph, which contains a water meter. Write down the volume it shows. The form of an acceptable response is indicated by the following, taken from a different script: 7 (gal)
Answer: 377778.5 (gal)
